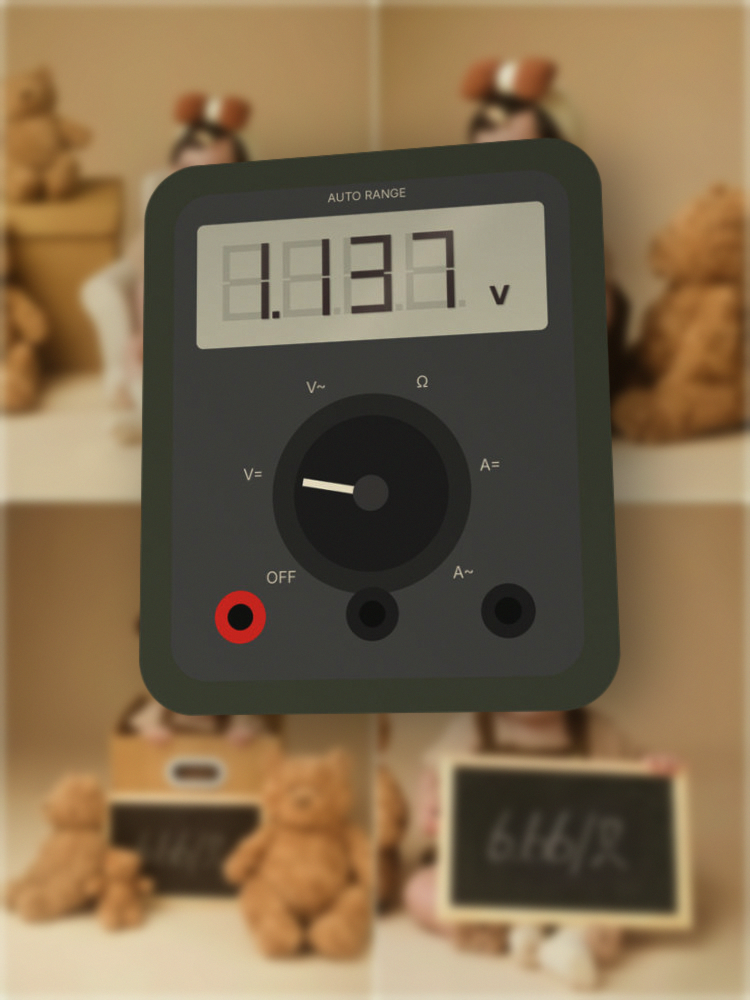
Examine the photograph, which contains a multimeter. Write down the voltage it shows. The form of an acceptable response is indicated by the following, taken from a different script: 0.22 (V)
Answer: 1.137 (V)
